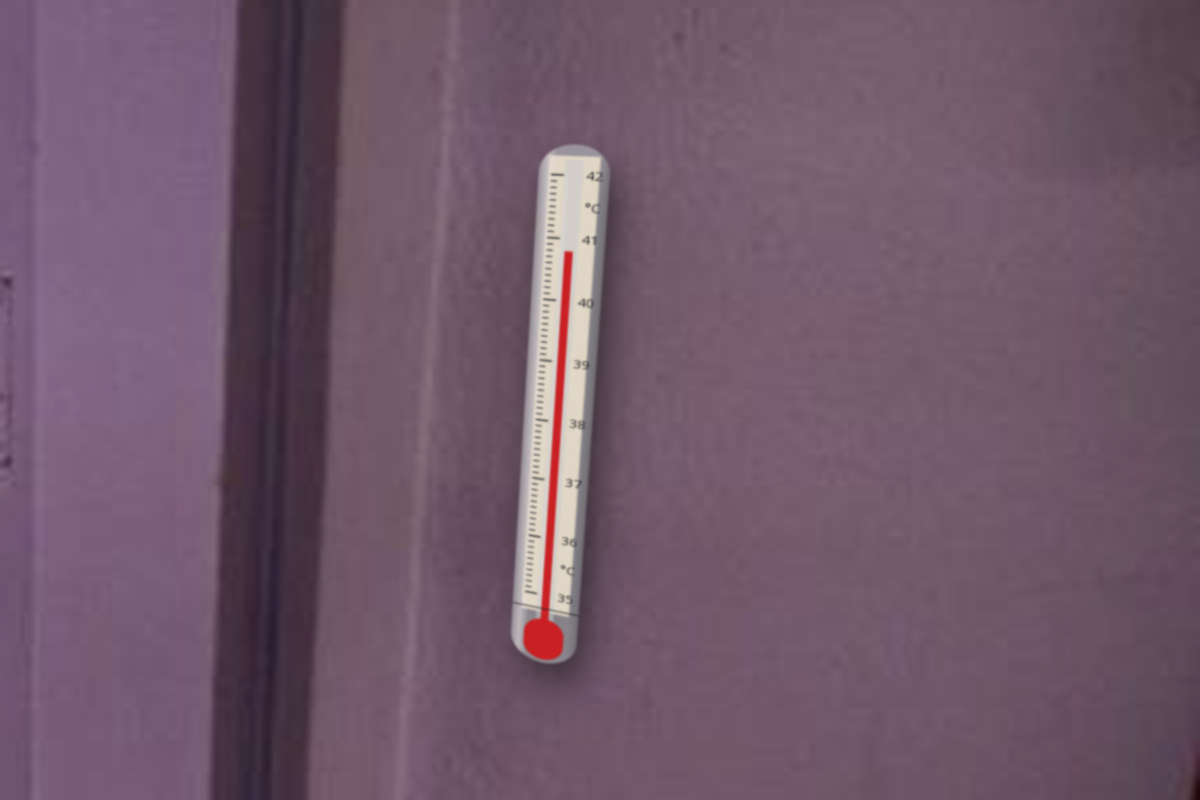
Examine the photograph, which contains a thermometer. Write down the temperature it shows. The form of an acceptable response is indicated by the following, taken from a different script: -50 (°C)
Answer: 40.8 (°C)
